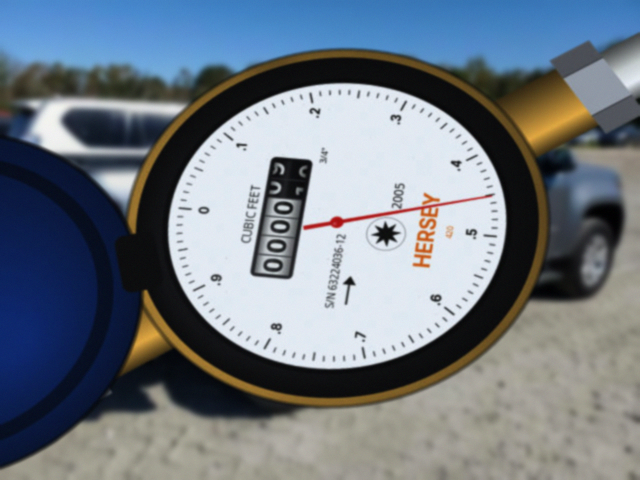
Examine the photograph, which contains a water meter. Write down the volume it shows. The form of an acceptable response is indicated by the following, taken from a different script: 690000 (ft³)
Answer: 9.45 (ft³)
